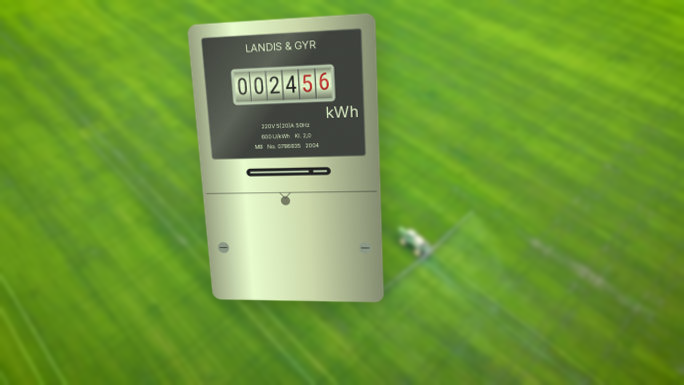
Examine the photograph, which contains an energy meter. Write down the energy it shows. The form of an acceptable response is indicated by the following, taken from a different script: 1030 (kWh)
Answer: 24.56 (kWh)
